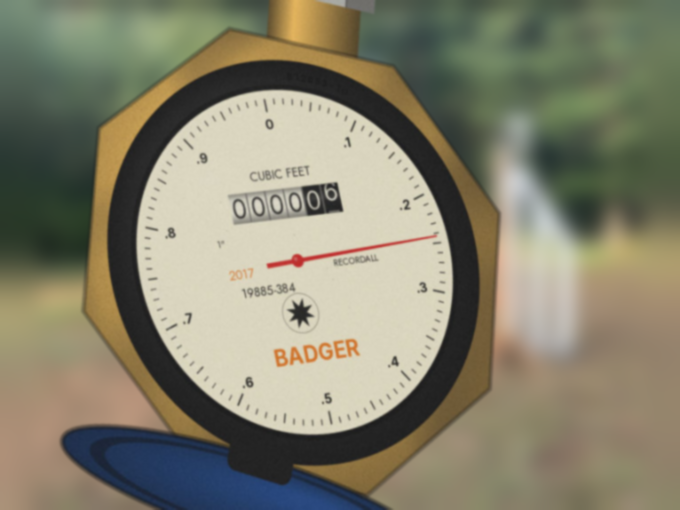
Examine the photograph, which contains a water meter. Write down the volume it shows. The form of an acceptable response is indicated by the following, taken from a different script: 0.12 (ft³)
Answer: 6.24 (ft³)
